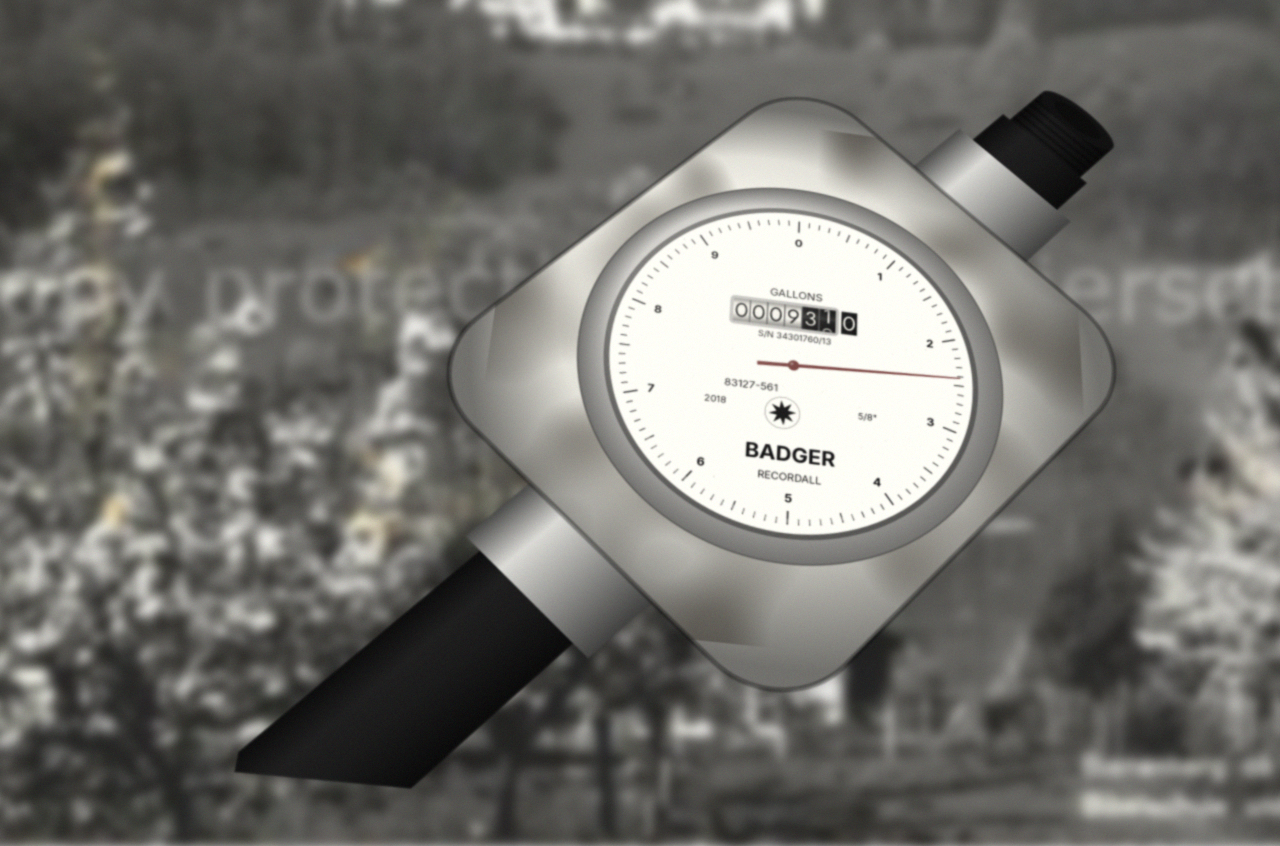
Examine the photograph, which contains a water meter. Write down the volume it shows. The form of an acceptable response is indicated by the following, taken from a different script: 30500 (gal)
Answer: 9312.4 (gal)
